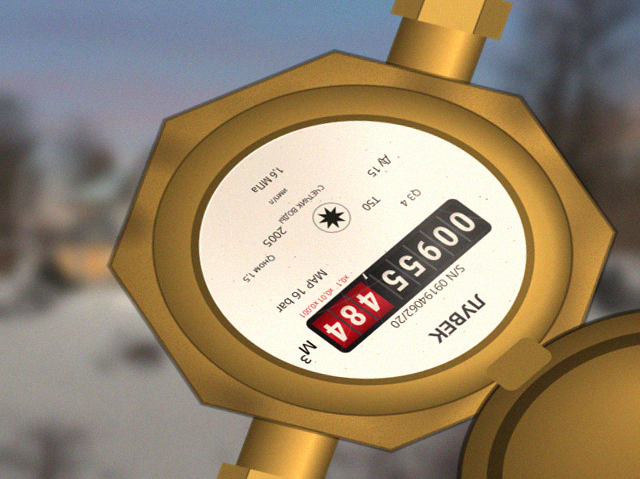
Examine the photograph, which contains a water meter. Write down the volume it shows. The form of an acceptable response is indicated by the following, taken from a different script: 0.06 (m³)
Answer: 955.484 (m³)
